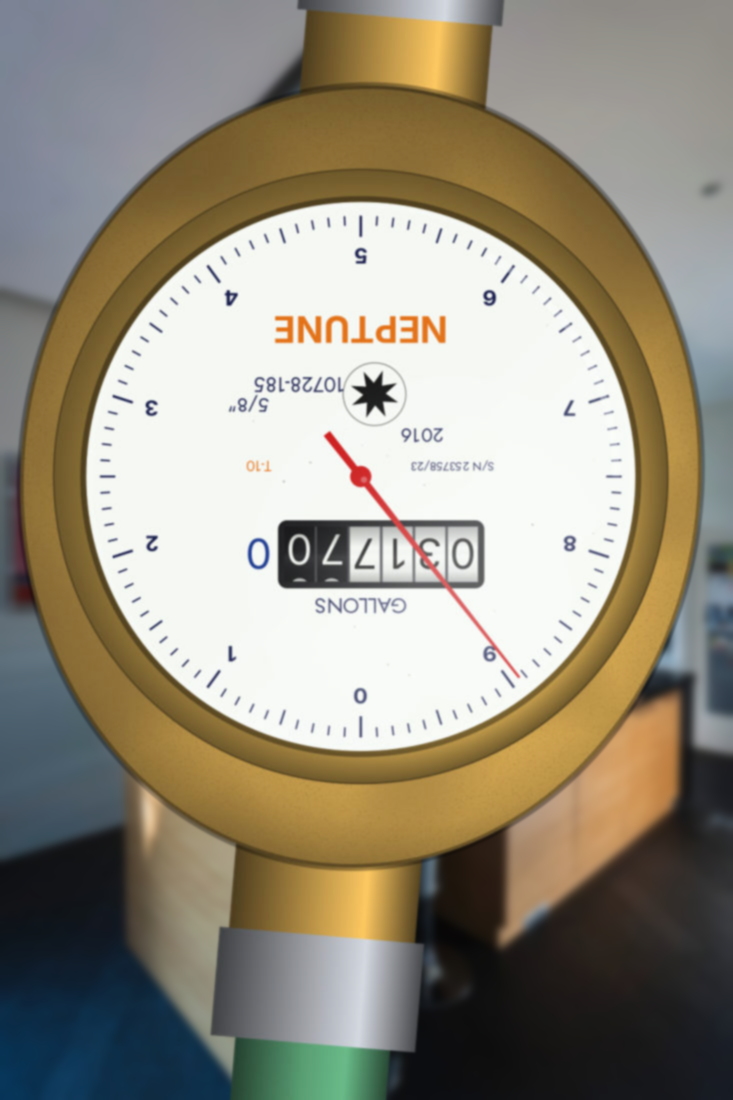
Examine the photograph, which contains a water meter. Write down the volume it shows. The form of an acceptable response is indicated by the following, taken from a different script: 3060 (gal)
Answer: 317698.9 (gal)
